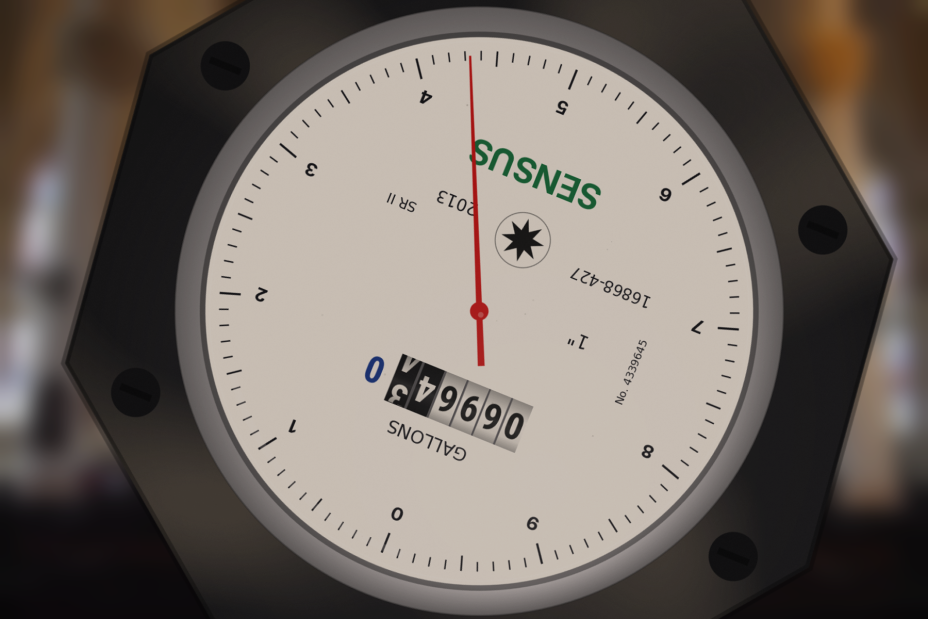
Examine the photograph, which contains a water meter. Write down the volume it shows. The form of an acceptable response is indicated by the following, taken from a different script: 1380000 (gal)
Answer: 696434.3 (gal)
